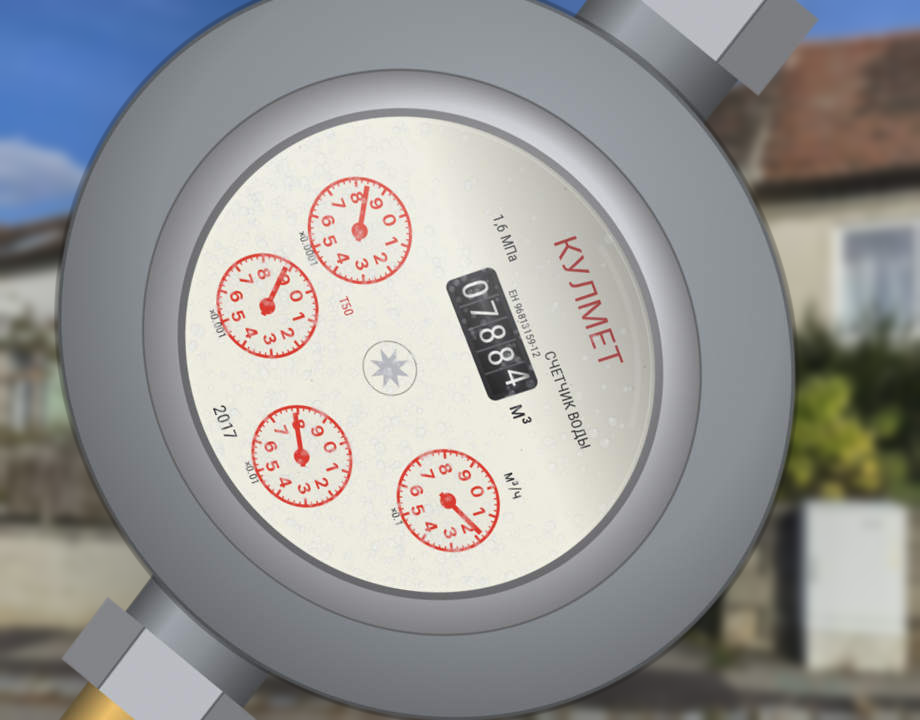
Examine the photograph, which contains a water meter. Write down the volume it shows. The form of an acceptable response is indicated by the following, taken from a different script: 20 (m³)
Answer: 7884.1788 (m³)
